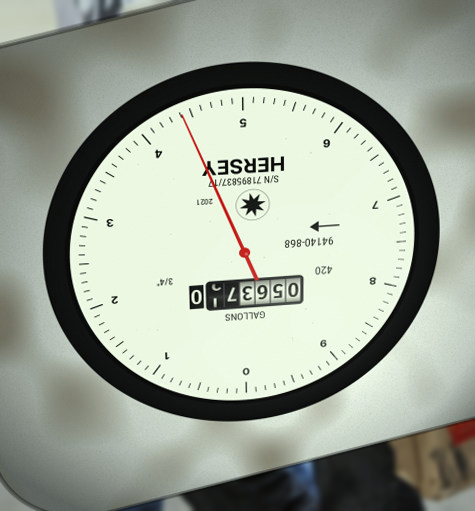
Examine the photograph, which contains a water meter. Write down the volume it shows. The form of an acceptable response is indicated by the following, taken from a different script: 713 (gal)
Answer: 563714.4 (gal)
